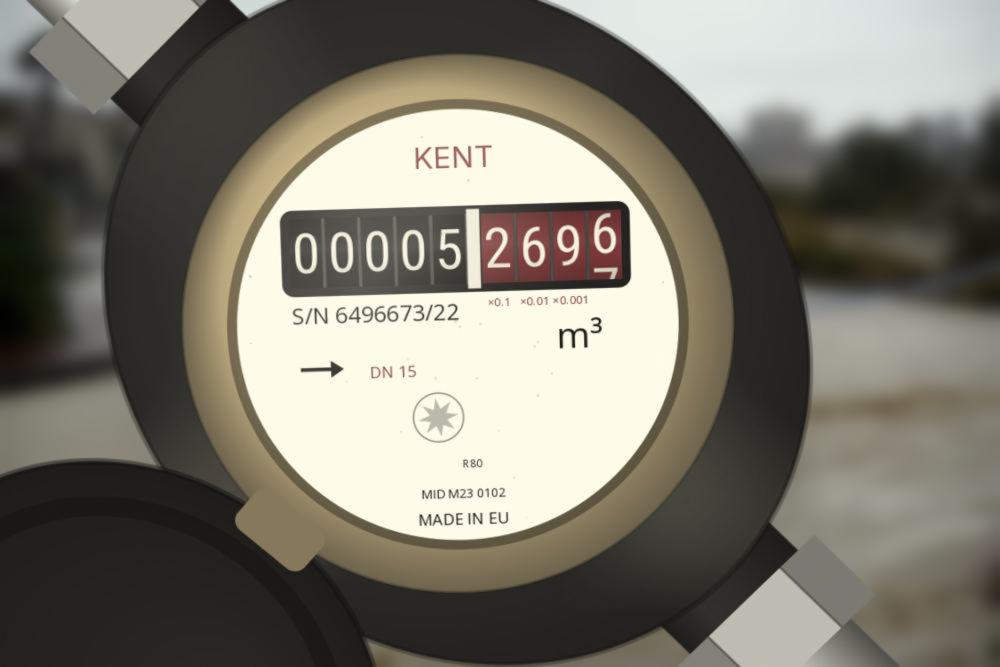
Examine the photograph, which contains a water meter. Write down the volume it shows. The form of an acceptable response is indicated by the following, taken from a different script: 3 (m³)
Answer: 5.2696 (m³)
